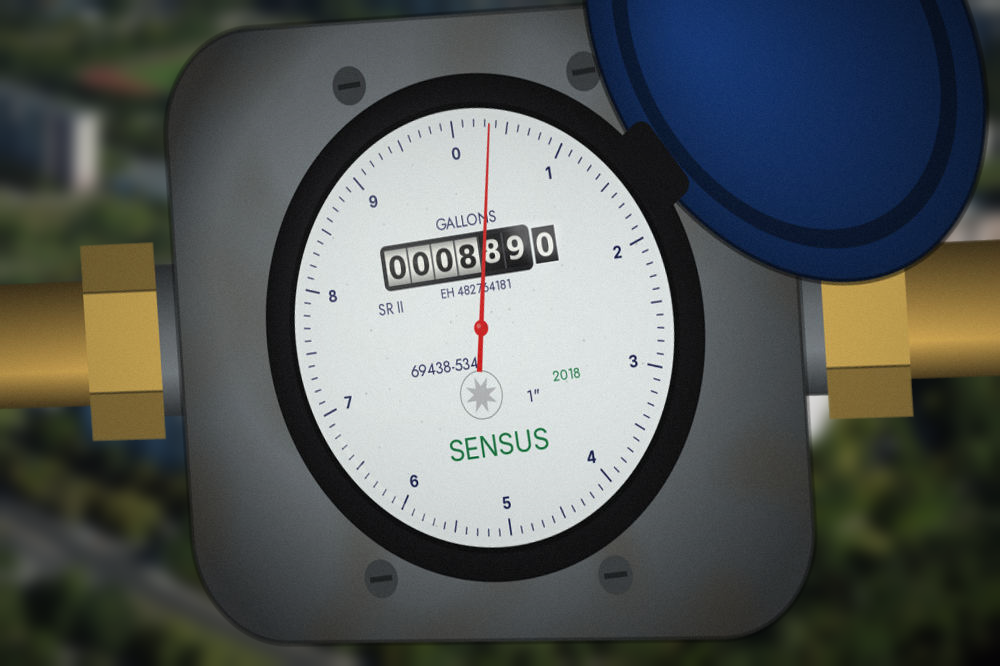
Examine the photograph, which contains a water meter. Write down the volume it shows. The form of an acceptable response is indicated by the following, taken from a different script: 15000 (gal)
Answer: 8890.3 (gal)
